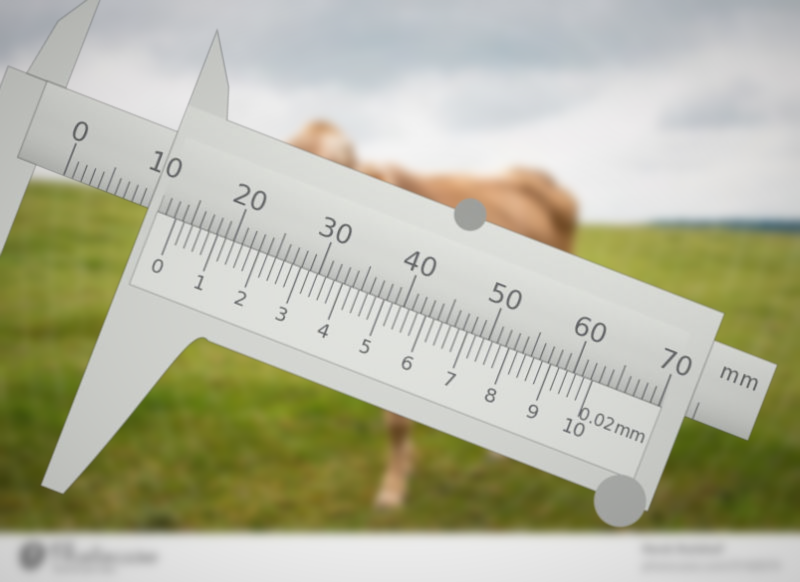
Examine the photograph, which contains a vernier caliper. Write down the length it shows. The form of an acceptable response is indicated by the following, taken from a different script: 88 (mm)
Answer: 13.2 (mm)
